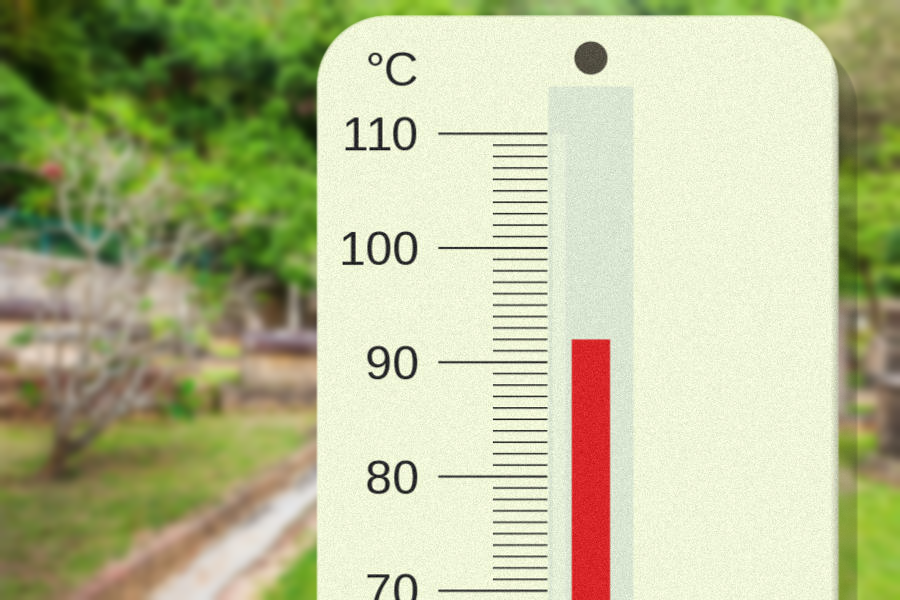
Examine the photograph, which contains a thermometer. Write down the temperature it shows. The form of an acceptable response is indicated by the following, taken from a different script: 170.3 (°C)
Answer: 92 (°C)
